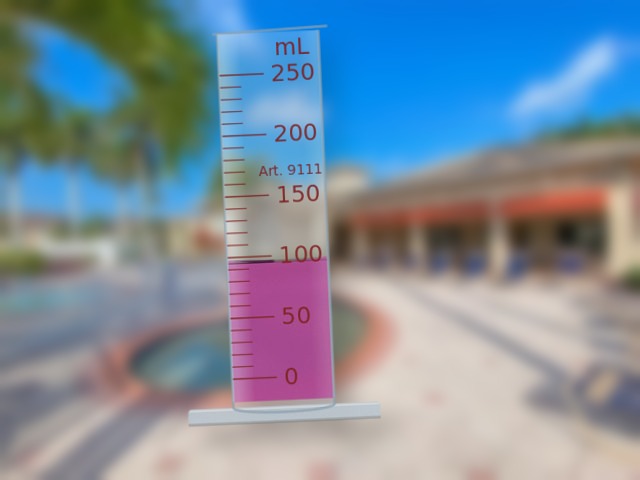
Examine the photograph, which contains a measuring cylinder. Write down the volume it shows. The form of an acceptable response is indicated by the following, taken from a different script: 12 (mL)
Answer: 95 (mL)
